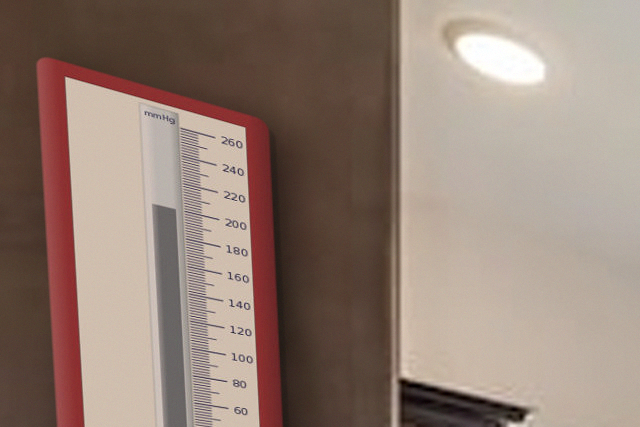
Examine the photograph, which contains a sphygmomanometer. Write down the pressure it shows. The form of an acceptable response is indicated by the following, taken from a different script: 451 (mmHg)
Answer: 200 (mmHg)
